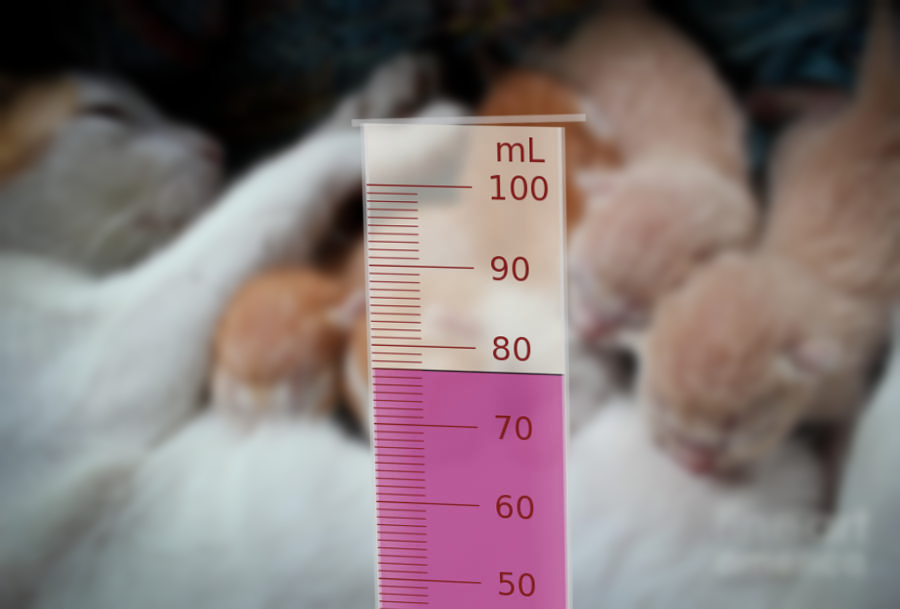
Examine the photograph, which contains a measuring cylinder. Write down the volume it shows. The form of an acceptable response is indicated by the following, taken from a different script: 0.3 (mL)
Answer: 77 (mL)
